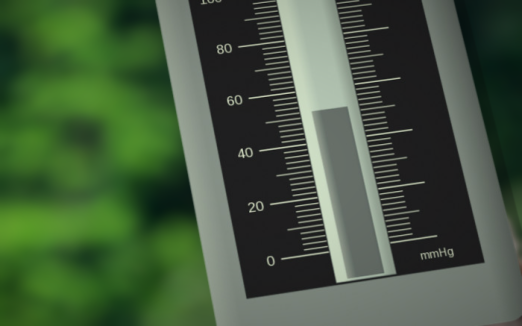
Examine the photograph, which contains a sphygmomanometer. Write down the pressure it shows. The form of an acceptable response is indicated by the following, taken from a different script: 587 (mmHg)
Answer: 52 (mmHg)
